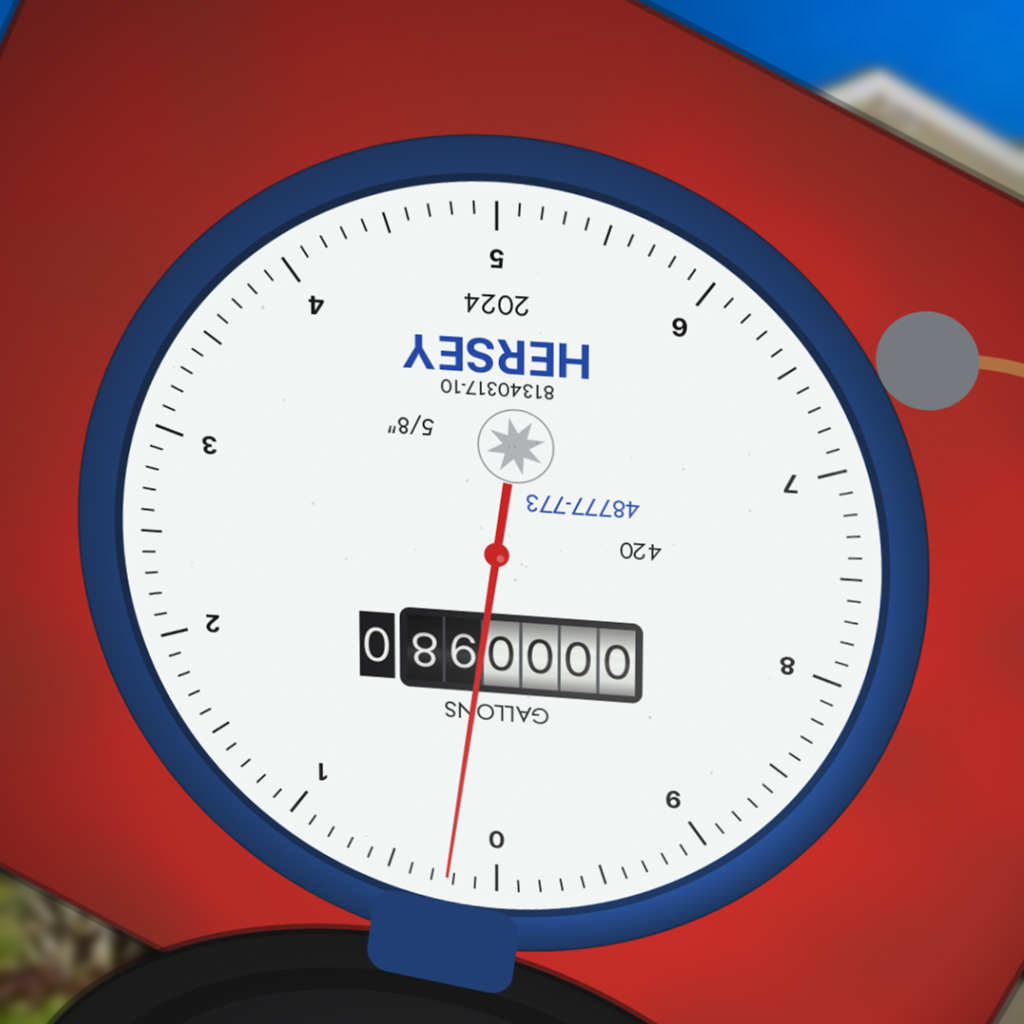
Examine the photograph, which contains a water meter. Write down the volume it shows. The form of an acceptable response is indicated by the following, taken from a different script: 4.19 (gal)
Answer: 980.2 (gal)
